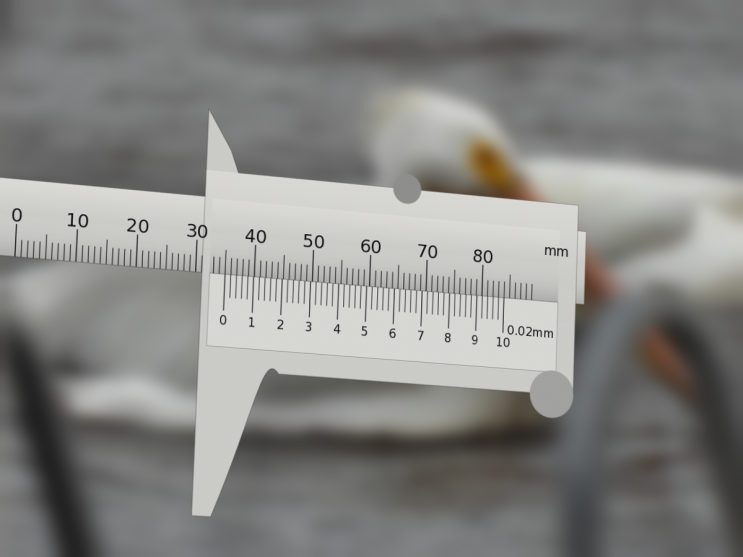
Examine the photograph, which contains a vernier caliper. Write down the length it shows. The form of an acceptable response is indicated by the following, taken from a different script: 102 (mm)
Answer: 35.0 (mm)
